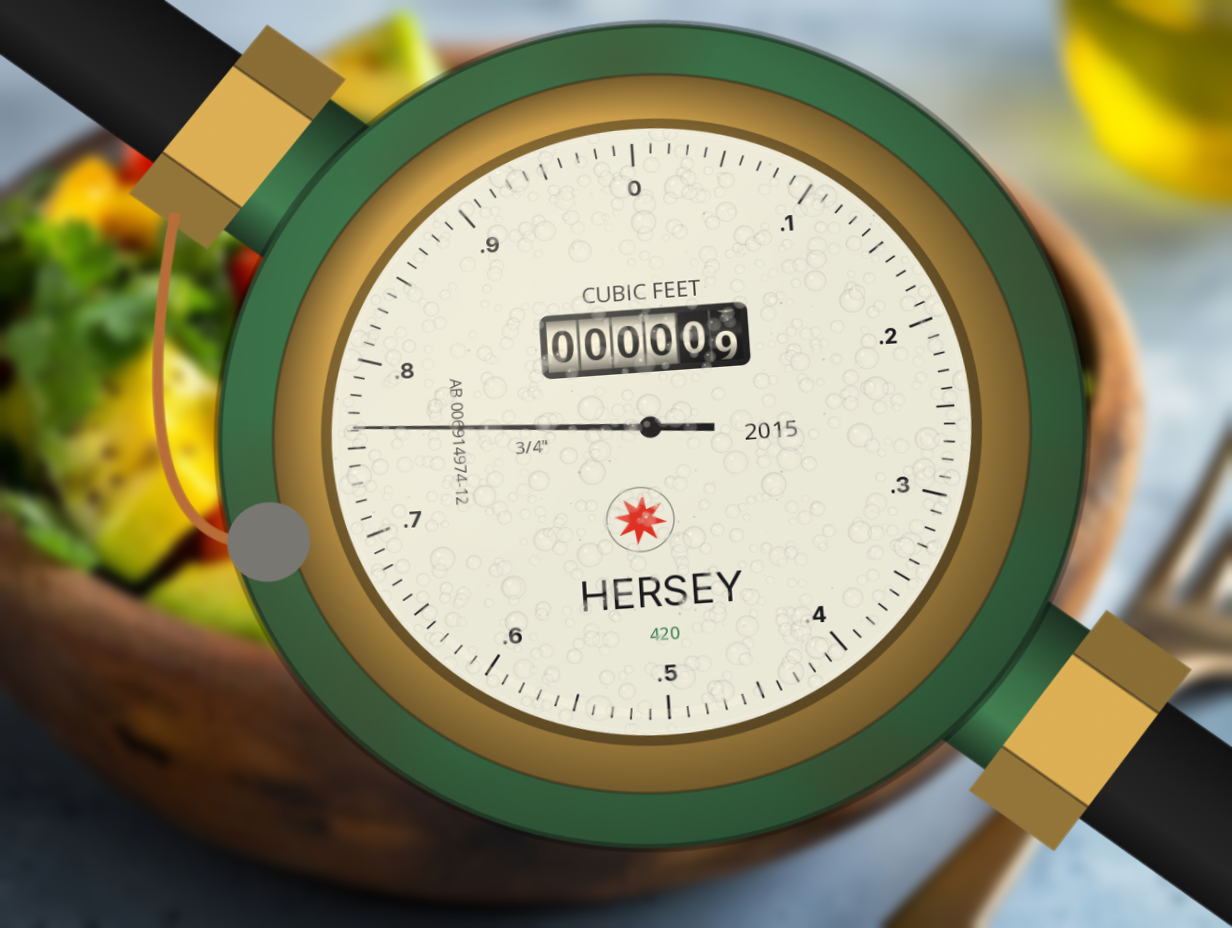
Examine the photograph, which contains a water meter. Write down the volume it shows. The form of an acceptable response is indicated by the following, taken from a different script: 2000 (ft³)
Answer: 8.76 (ft³)
